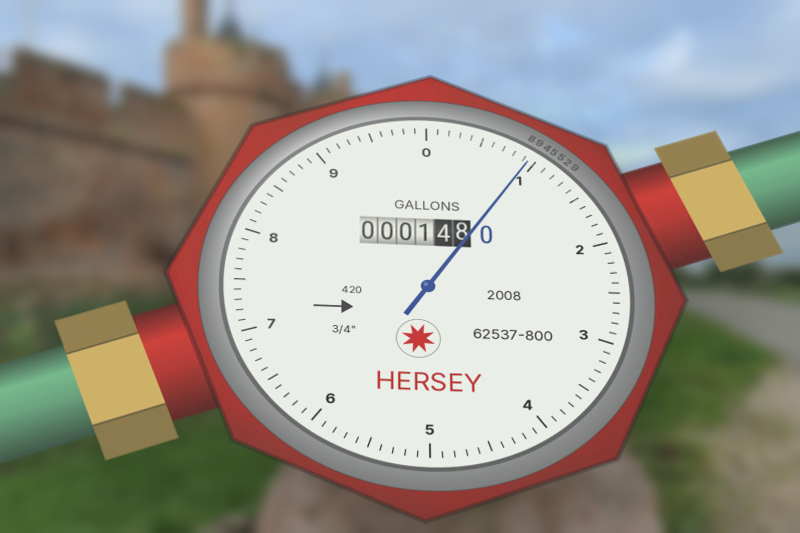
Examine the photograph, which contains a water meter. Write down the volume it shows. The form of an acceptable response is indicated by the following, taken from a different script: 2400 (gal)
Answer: 1480.9 (gal)
